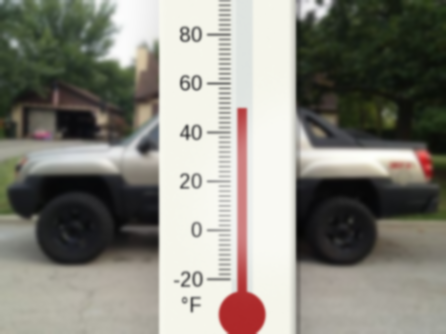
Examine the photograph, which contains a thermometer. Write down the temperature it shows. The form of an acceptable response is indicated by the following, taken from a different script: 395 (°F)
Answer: 50 (°F)
